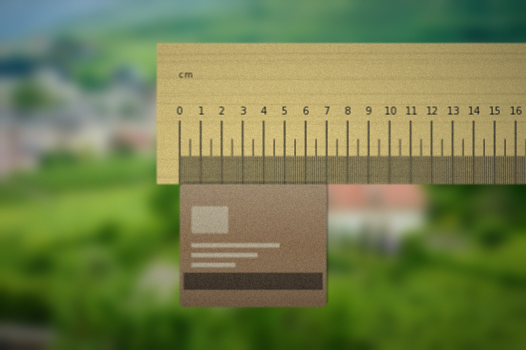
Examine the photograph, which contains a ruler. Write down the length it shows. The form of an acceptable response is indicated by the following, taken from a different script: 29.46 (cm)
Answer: 7 (cm)
